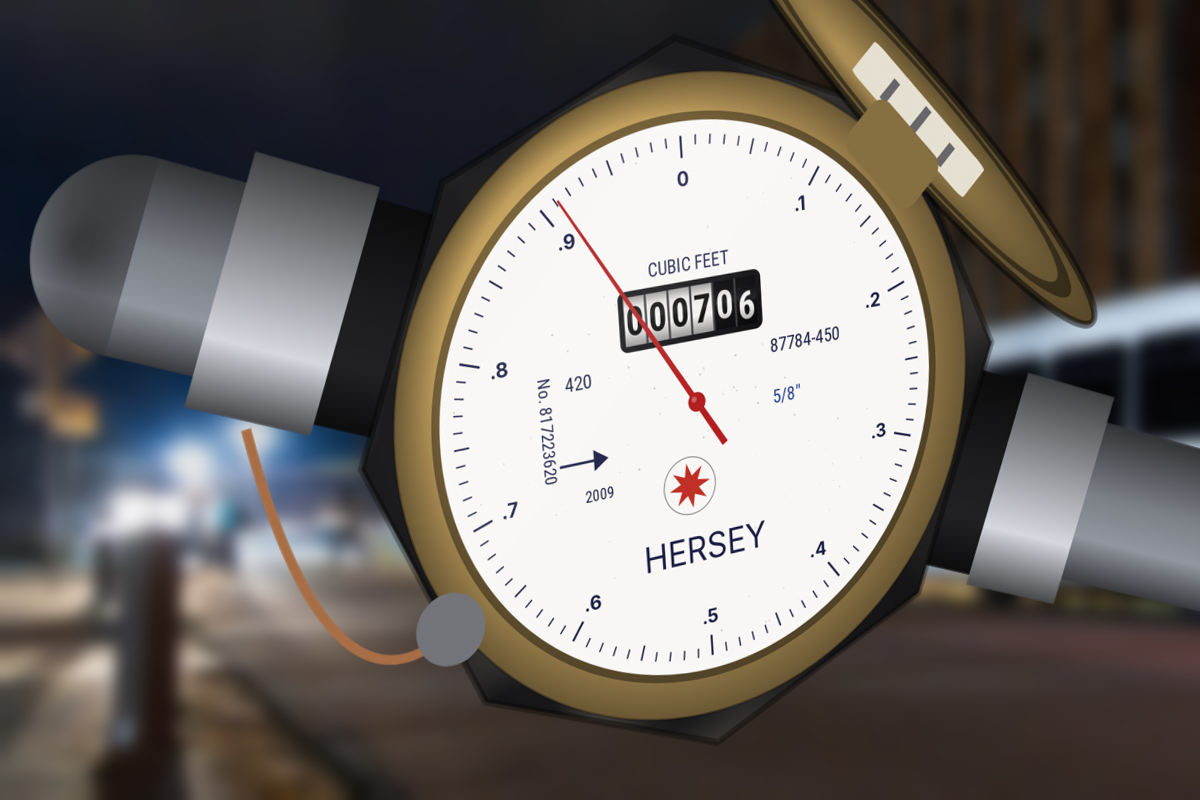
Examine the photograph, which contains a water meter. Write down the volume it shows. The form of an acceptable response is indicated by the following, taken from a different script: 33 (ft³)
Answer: 705.91 (ft³)
